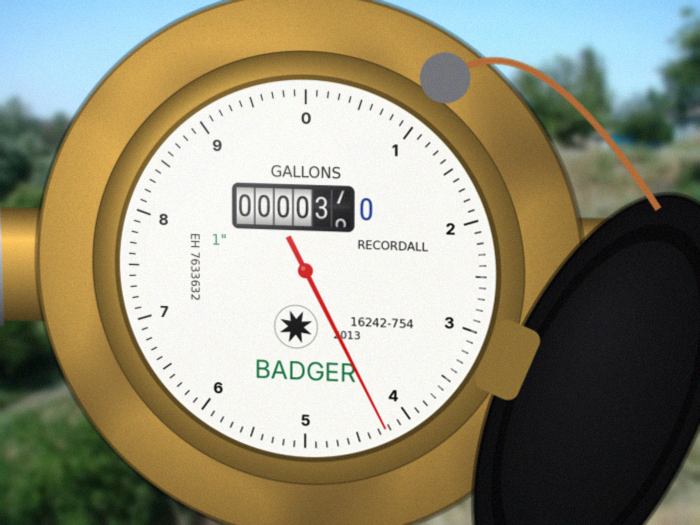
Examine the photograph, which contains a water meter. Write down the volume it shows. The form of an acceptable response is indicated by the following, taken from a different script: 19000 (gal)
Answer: 374.2 (gal)
